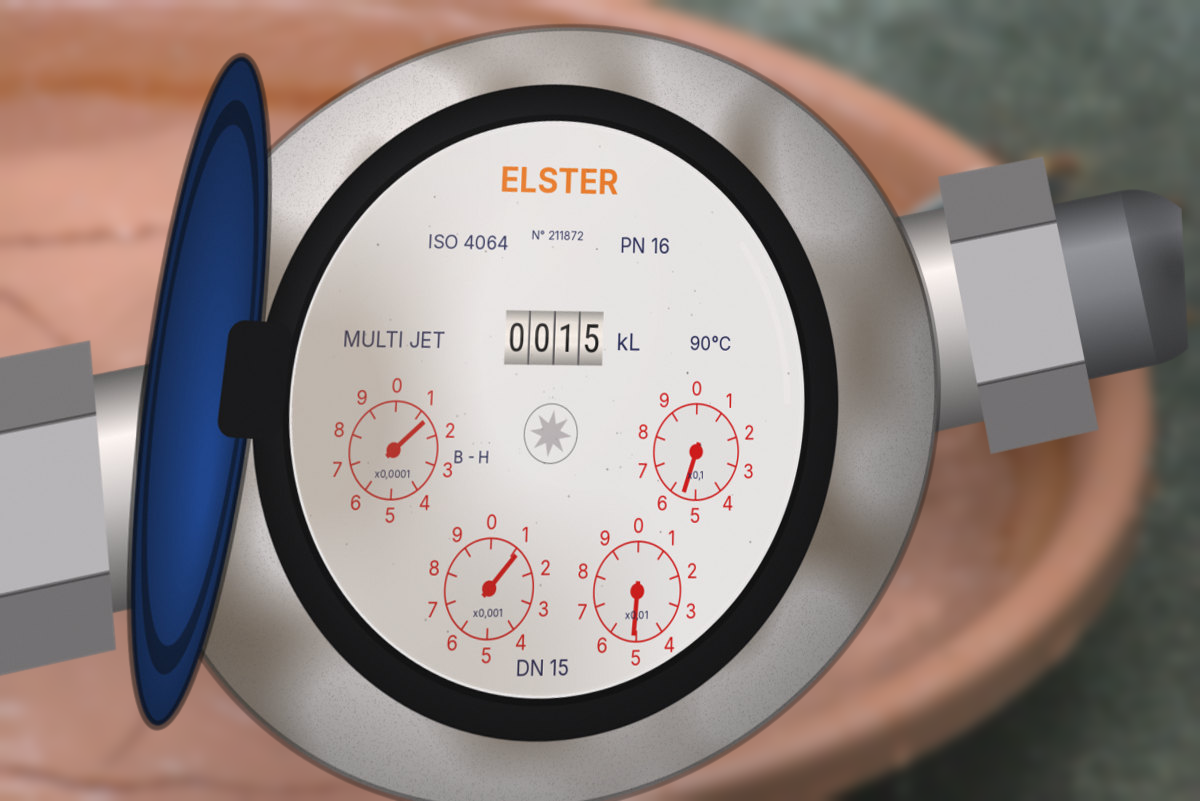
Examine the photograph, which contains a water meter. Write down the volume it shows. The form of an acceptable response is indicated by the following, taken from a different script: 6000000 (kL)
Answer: 15.5511 (kL)
